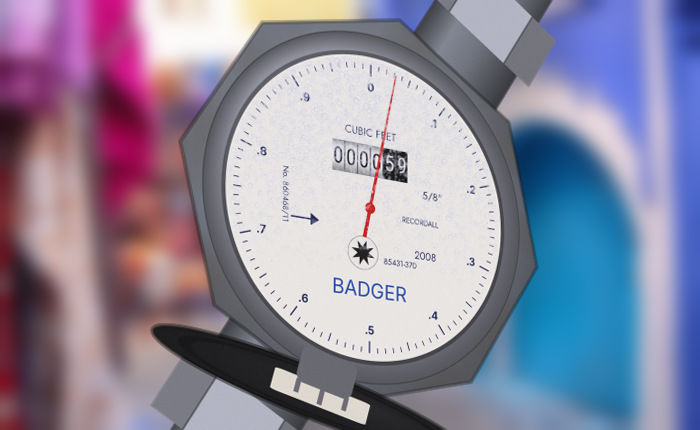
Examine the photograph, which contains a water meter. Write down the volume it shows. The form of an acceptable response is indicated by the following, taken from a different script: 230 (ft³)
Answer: 59.03 (ft³)
